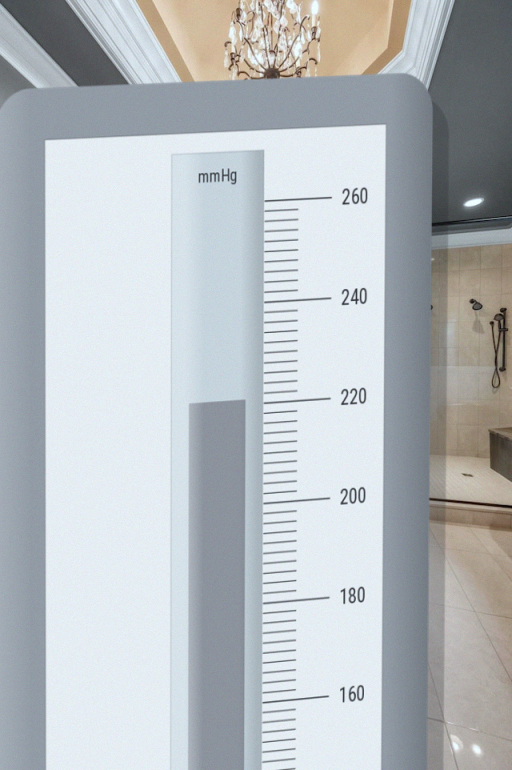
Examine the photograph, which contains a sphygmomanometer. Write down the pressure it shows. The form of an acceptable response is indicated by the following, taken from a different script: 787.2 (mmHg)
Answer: 221 (mmHg)
